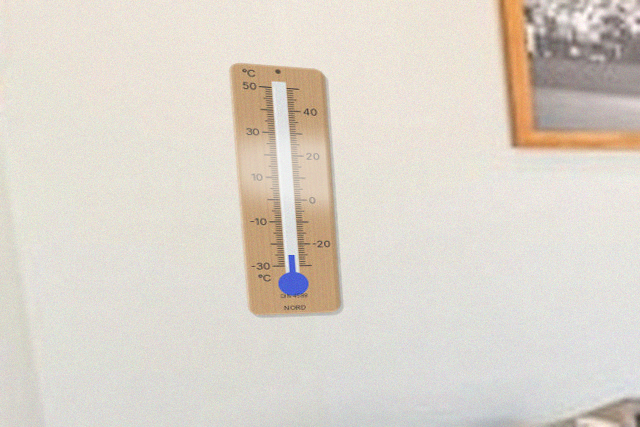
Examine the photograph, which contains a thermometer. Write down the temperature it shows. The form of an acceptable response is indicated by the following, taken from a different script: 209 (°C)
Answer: -25 (°C)
